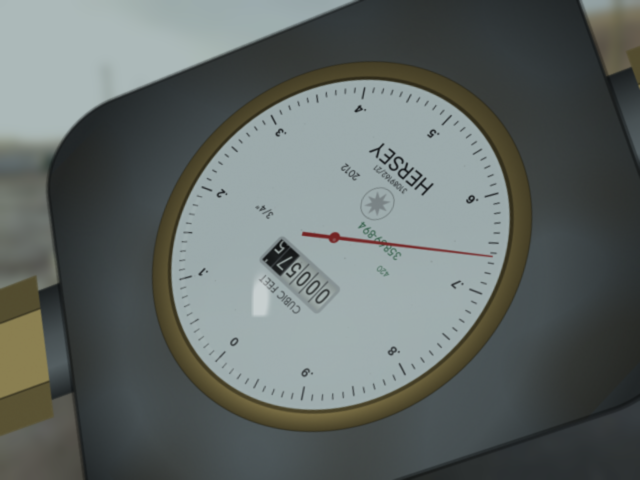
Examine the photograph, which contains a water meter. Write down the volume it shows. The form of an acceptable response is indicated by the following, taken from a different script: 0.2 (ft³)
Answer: 574.66 (ft³)
